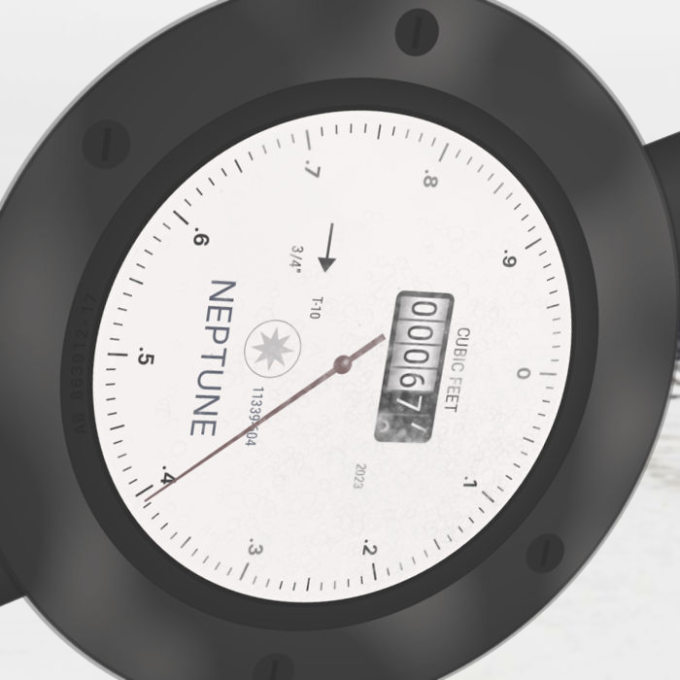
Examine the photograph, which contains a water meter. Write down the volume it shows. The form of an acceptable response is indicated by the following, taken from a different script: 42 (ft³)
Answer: 677.39 (ft³)
